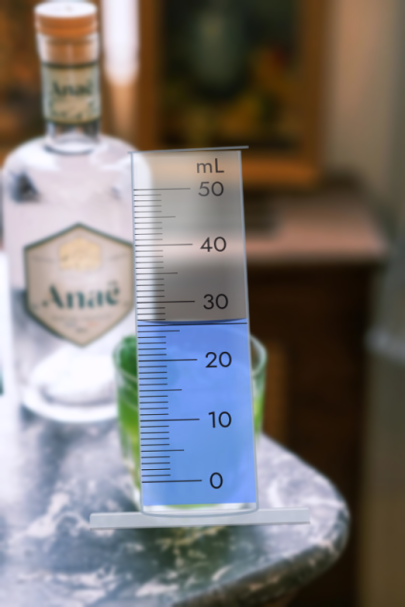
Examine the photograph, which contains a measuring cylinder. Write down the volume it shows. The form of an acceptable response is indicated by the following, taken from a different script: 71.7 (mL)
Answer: 26 (mL)
